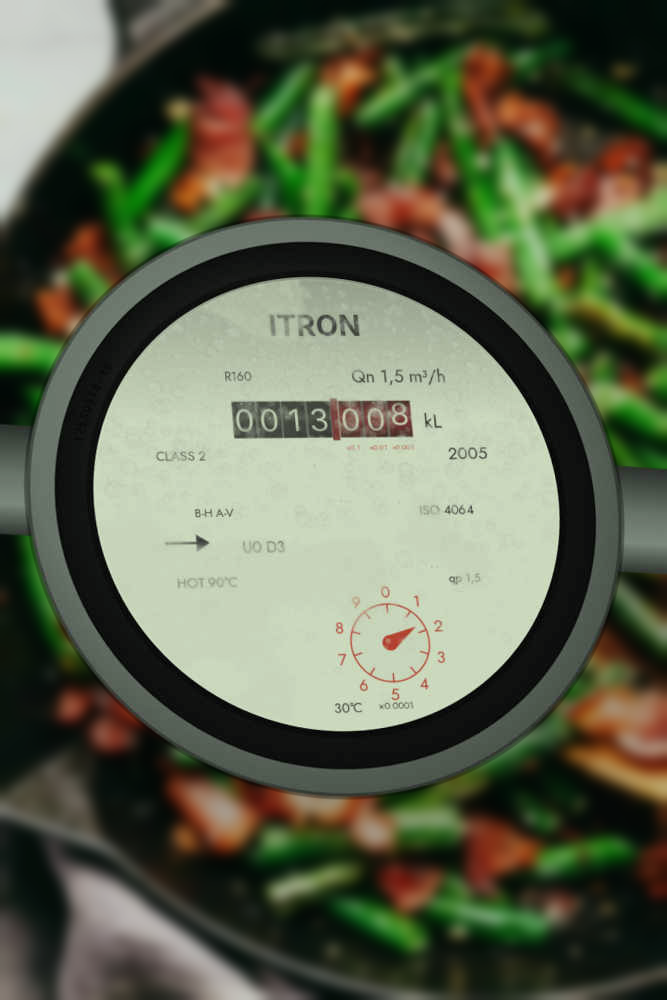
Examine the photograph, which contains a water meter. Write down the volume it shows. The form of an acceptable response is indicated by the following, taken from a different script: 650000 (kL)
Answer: 13.0081 (kL)
